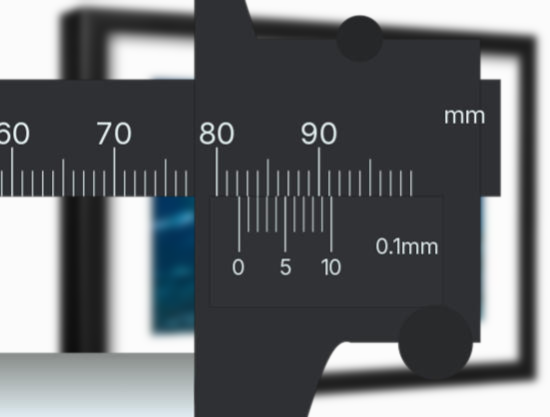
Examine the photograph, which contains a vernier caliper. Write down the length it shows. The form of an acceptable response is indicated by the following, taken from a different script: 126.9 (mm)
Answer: 82.2 (mm)
